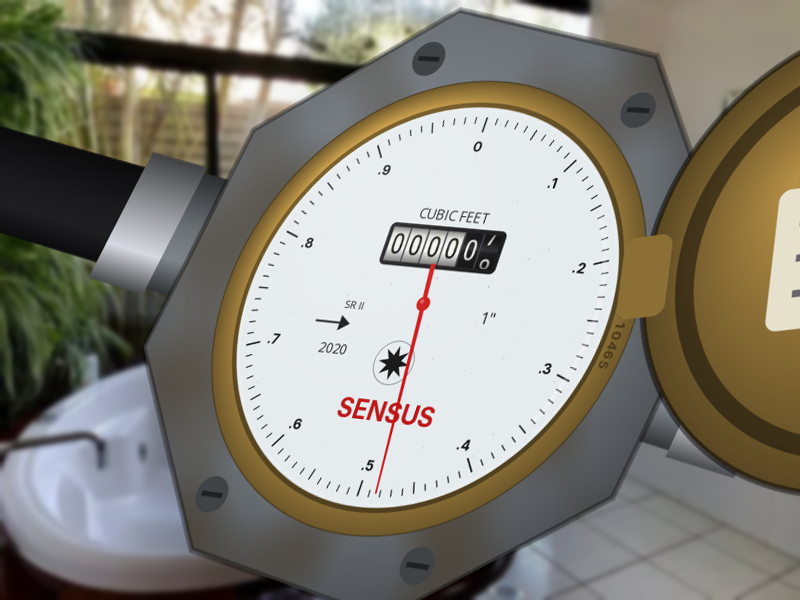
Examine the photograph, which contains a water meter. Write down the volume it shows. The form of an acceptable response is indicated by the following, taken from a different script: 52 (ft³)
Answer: 7.48 (ft³)
